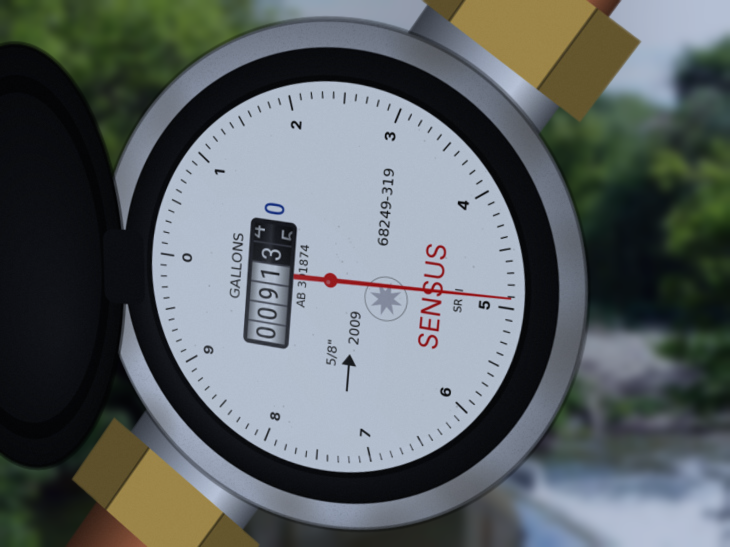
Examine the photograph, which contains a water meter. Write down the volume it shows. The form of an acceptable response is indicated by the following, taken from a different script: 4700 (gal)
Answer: 91344.9 (gal)
